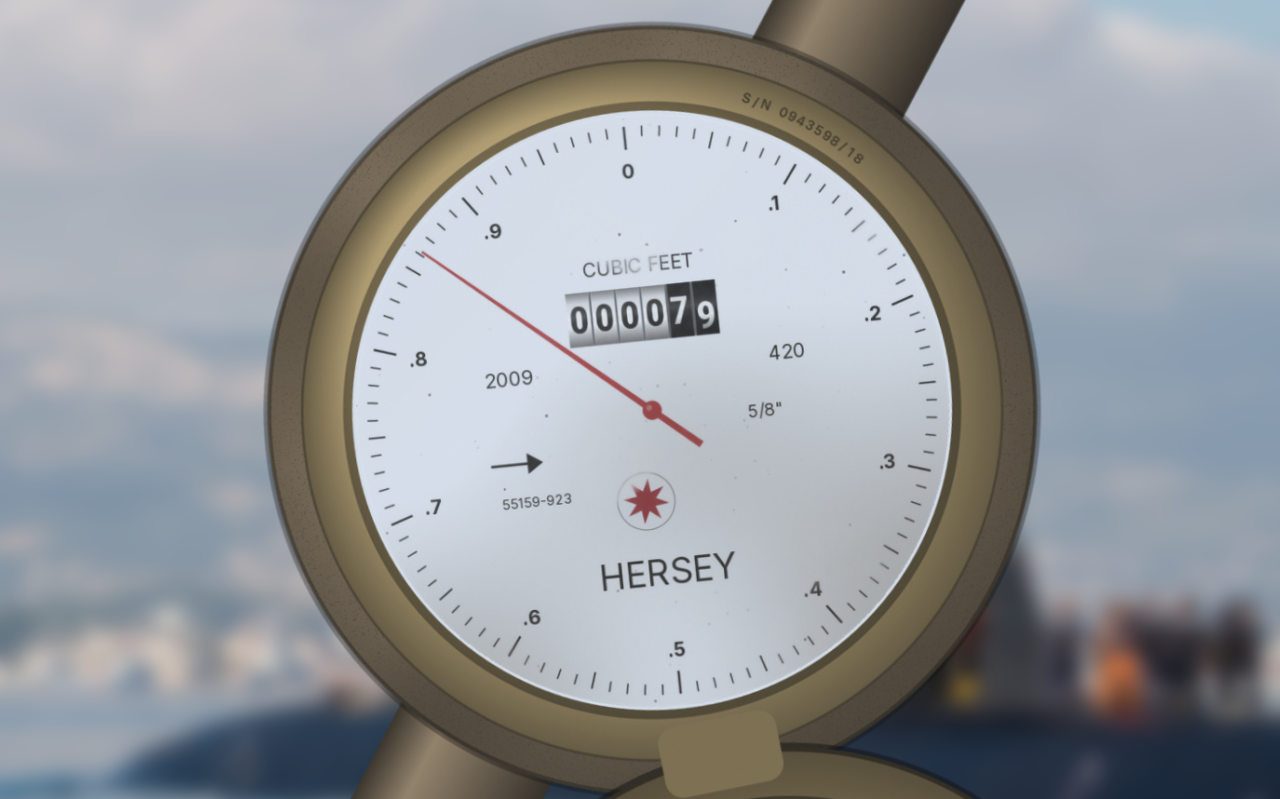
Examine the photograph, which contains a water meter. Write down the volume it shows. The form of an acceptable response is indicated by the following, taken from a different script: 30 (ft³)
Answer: 78.86 (ft³)
